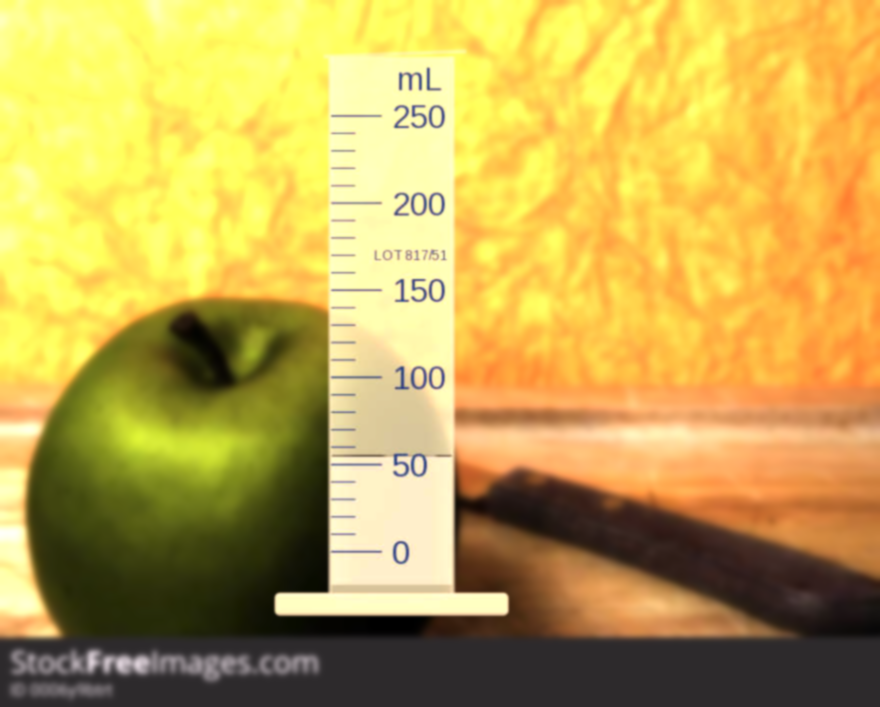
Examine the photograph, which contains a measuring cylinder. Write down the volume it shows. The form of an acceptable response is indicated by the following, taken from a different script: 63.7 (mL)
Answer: 55 (mL)
